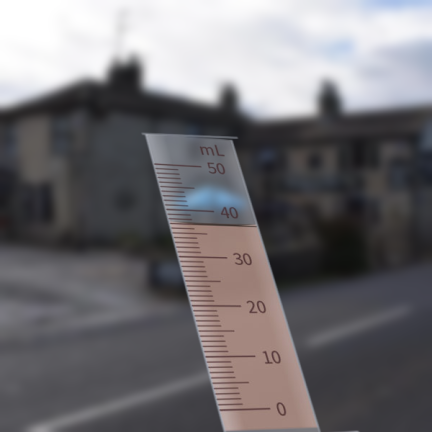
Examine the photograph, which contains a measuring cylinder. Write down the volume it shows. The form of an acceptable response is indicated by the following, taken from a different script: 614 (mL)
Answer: 37 (mL)
